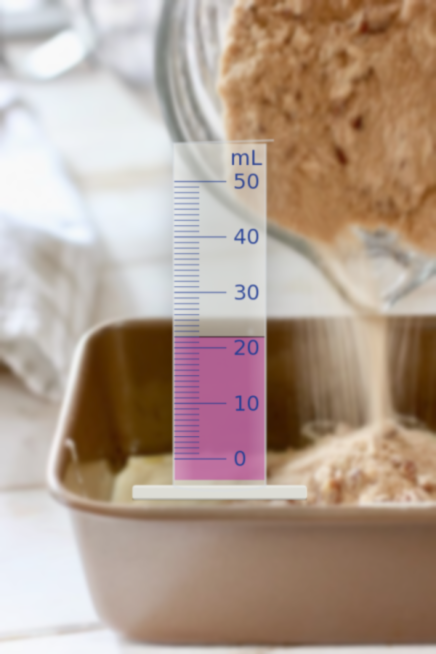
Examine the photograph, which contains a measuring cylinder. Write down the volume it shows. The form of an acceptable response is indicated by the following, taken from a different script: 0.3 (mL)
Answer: 22 (mL)
